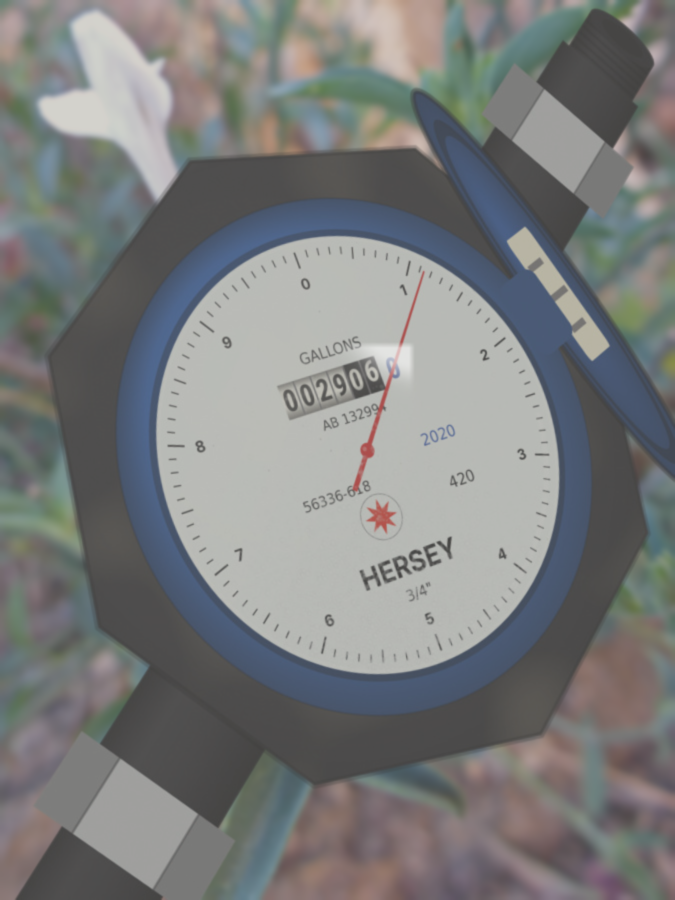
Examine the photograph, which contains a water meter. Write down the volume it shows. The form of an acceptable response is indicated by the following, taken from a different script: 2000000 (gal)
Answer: 29061.1 (gal)
